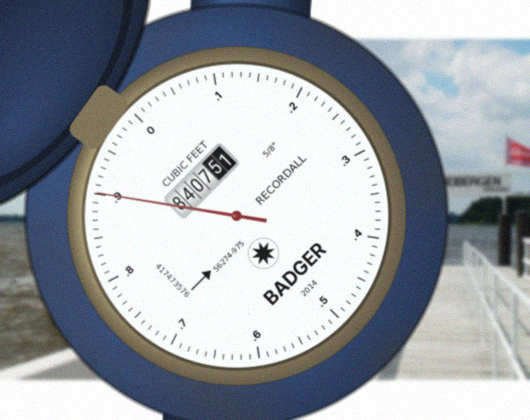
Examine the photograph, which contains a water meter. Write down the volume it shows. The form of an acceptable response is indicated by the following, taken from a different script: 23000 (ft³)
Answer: 840750.90 (ft³)
